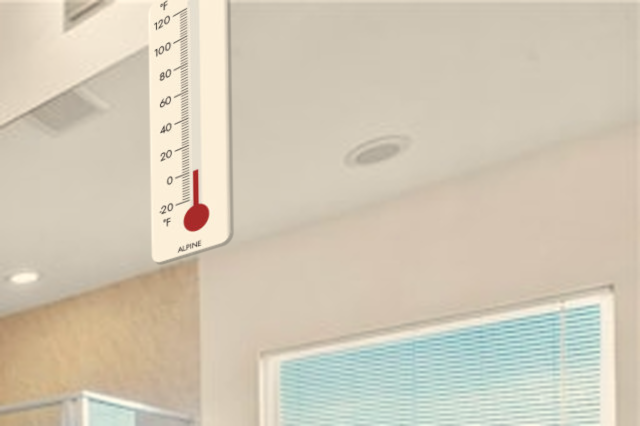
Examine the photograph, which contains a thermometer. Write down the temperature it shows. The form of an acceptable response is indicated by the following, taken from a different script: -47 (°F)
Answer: 0 (°F)
